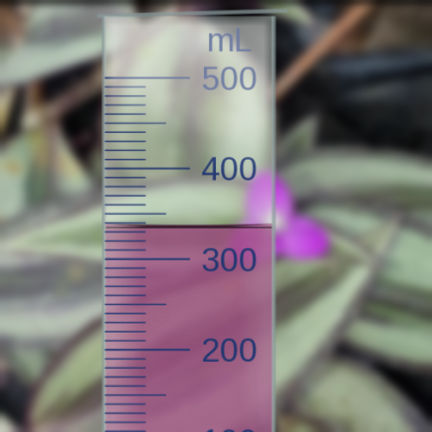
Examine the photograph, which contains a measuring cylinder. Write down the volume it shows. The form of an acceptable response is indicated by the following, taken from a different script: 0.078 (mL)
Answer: 335 (mL)
